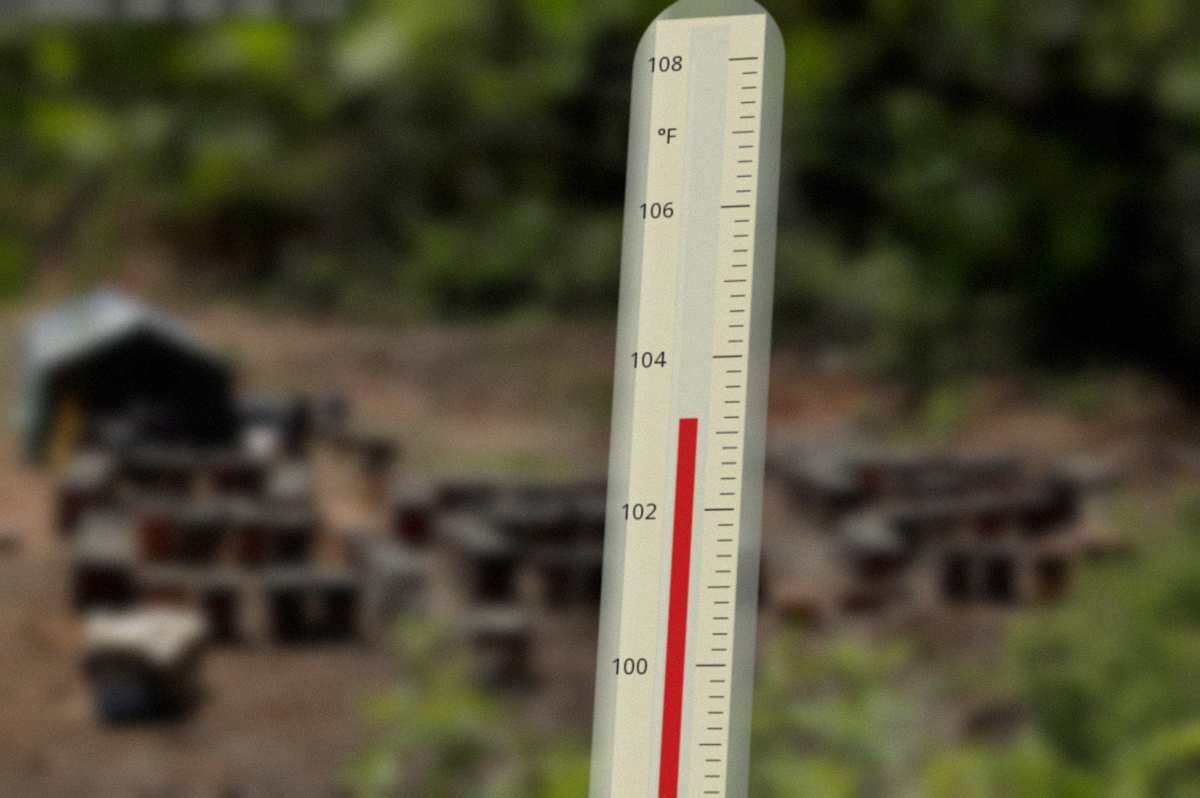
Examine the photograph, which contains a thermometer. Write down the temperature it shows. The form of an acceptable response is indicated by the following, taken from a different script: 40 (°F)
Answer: 103.2 (°F)
